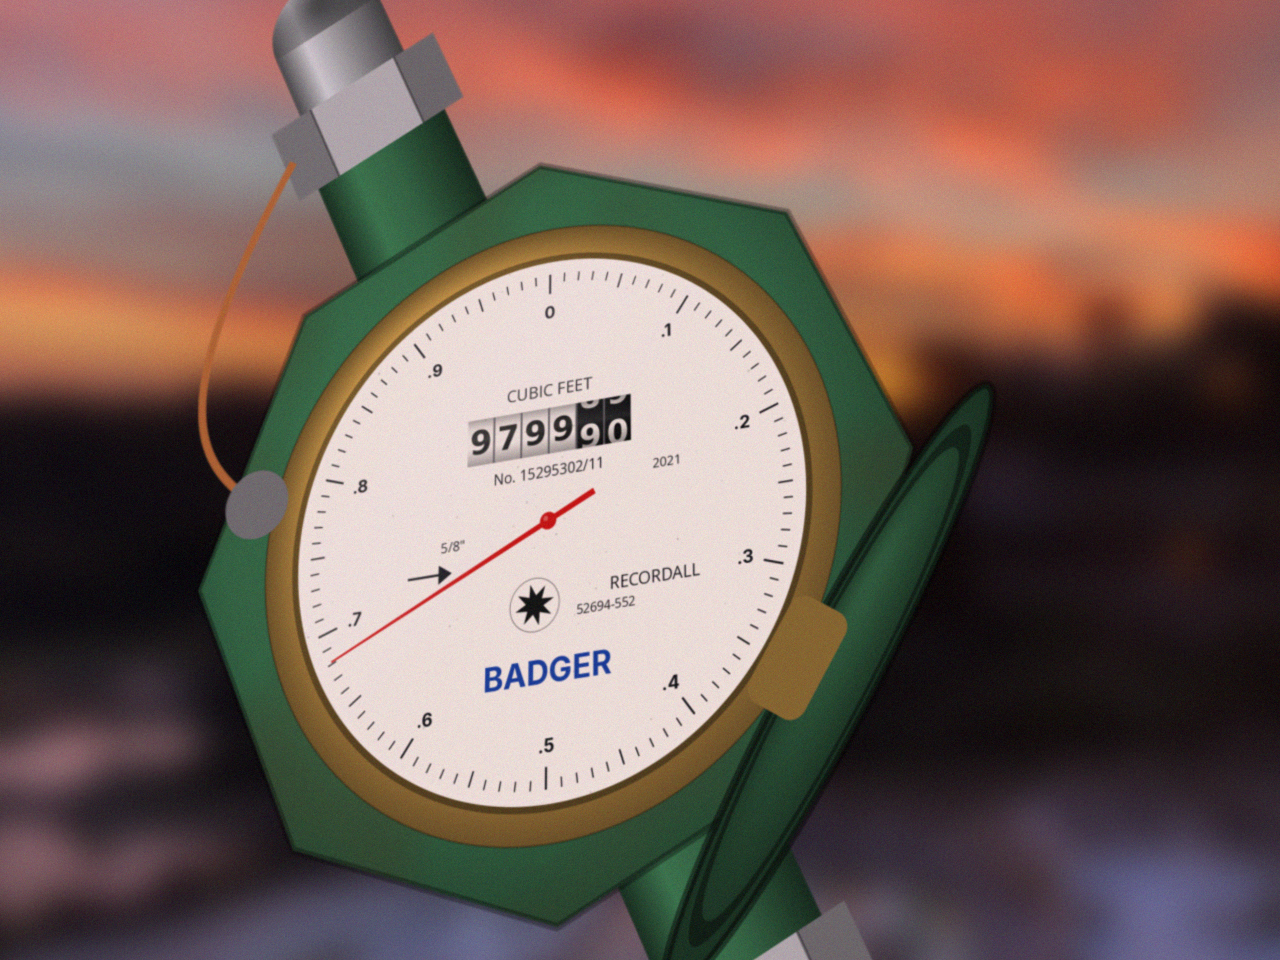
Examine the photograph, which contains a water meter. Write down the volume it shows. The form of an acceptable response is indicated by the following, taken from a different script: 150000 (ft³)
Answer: 979989.68 (ft³)
